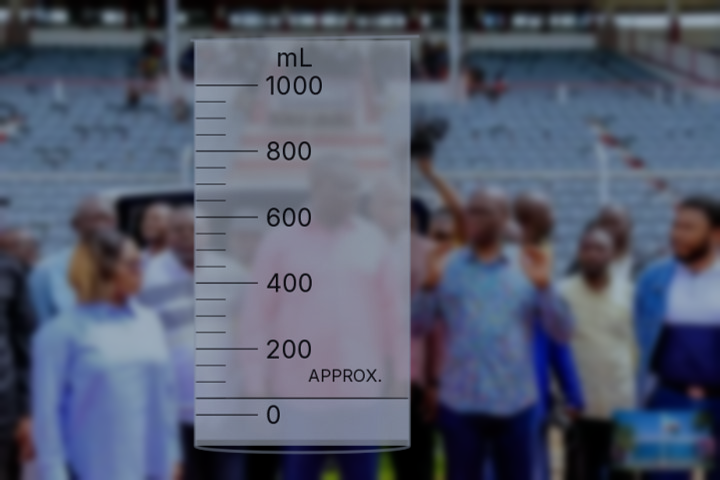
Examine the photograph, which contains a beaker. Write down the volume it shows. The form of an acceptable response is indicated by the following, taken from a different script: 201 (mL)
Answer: 50 (mL)
